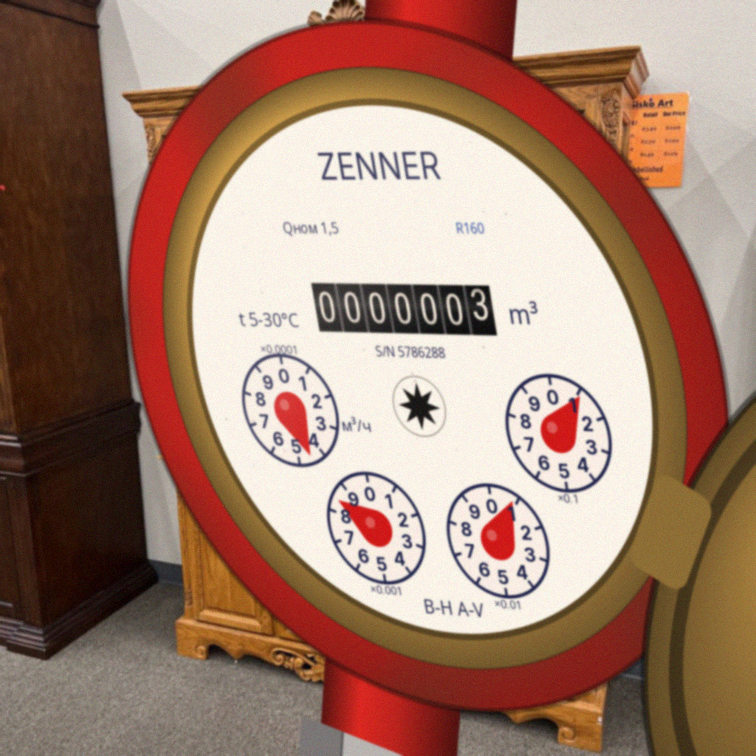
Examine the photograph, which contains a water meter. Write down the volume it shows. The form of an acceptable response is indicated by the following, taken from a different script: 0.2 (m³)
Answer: 3.1084 (m³)
